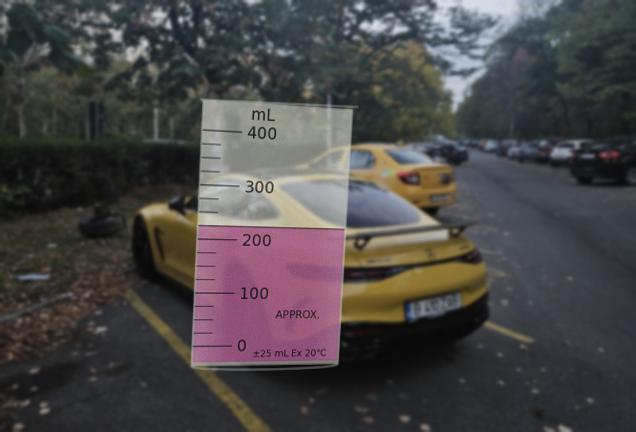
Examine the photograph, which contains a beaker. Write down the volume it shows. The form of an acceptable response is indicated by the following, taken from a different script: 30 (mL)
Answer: 225 (mL)
